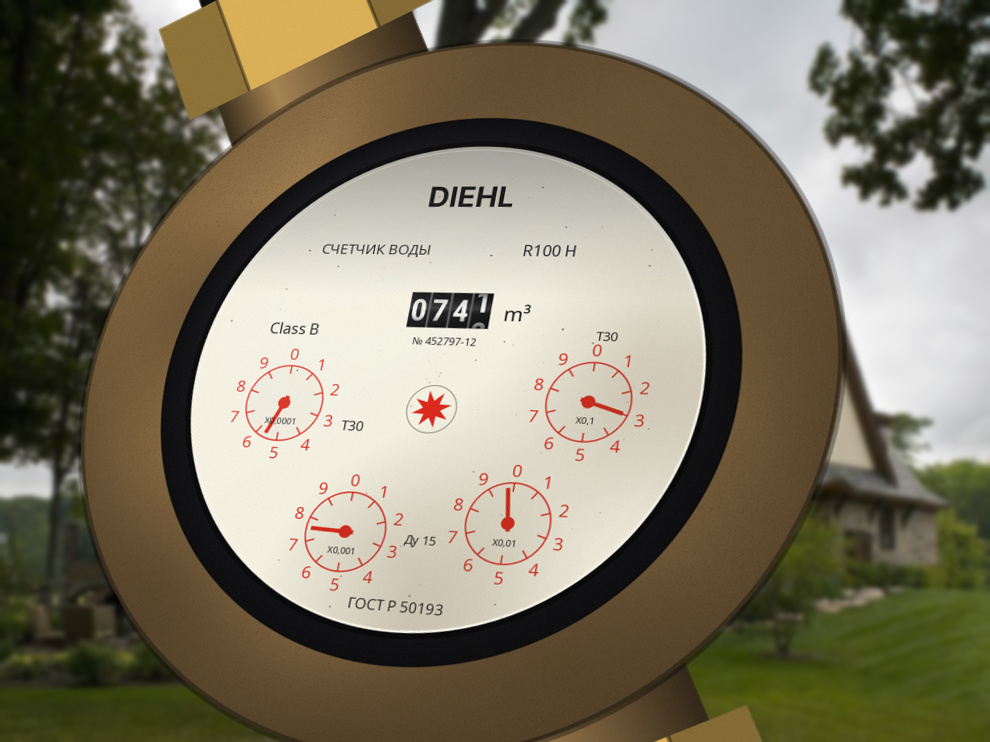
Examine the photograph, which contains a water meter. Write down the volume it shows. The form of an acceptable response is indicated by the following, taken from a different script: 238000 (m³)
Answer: 741.2975 (m³)
